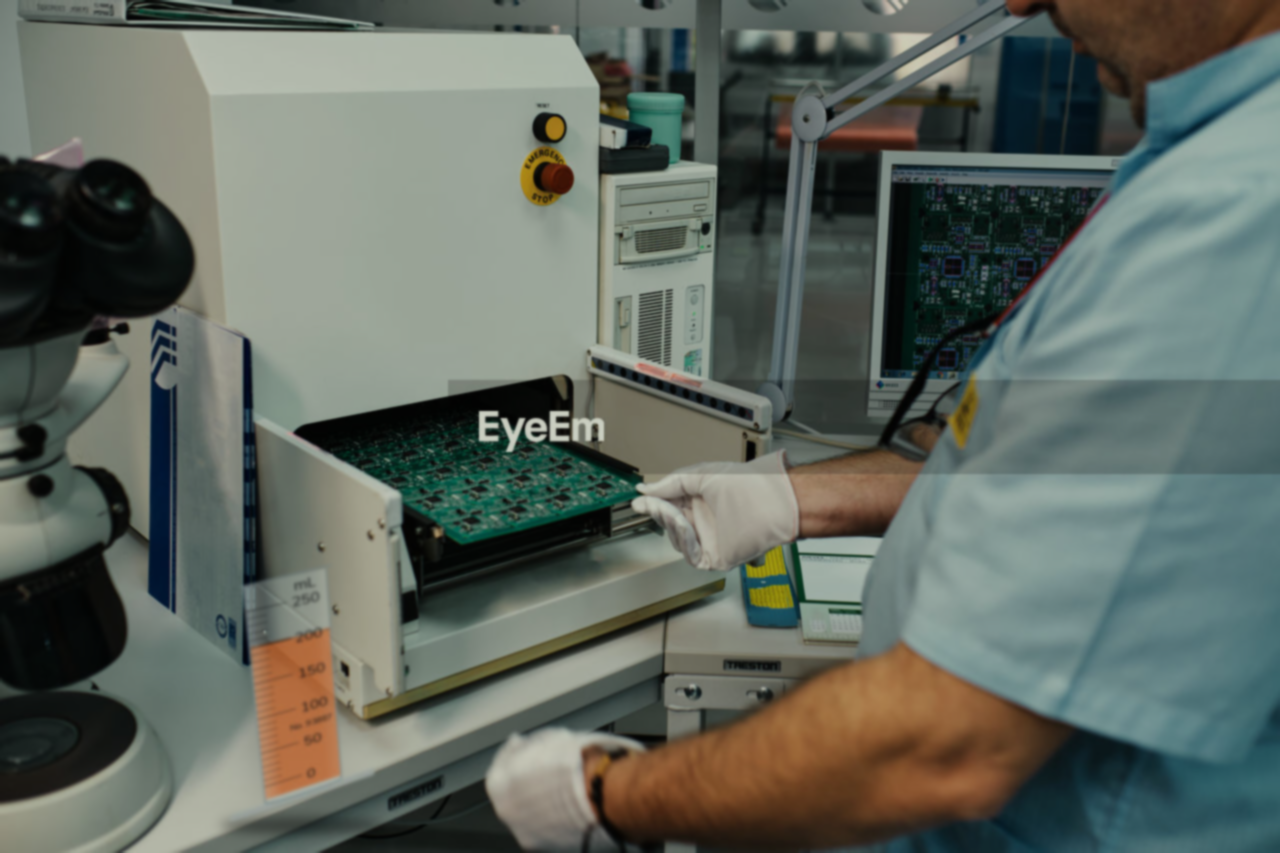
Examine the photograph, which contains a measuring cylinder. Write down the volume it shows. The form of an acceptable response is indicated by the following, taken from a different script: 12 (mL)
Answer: 200 (mL)
